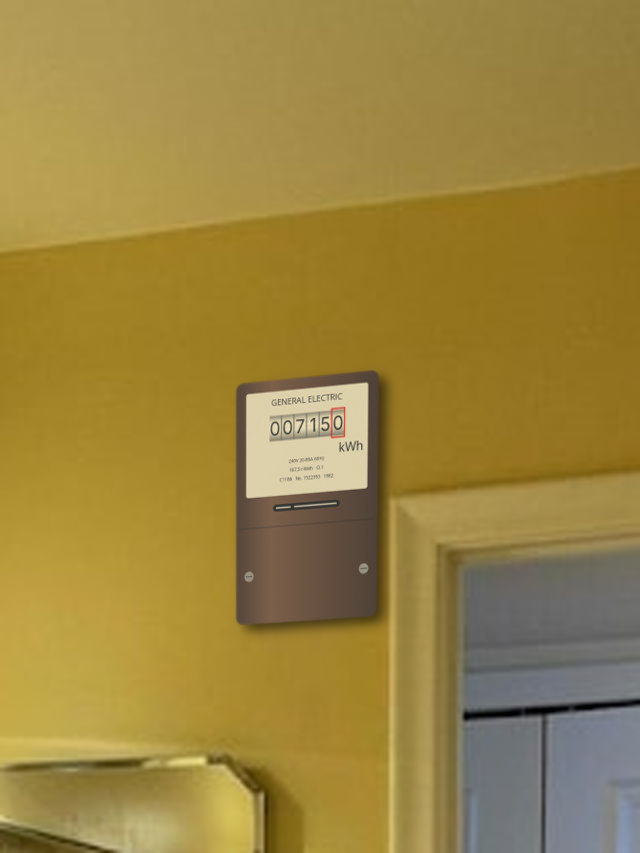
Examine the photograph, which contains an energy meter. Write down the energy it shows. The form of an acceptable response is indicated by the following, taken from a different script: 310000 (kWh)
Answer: 715.0 (kWh)
